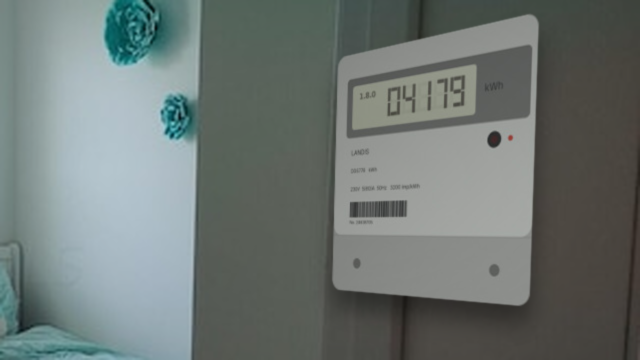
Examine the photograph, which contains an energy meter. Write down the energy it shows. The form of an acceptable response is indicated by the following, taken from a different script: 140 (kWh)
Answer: 4179 (kWh)
